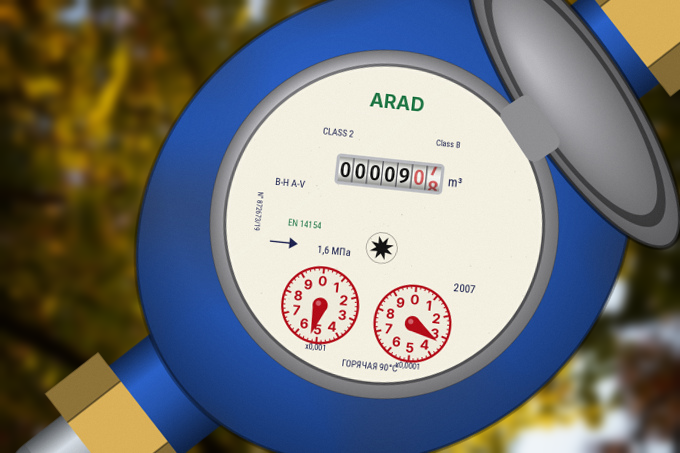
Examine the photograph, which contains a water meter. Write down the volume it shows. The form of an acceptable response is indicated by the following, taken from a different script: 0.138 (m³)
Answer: 9.0753 (m³)
